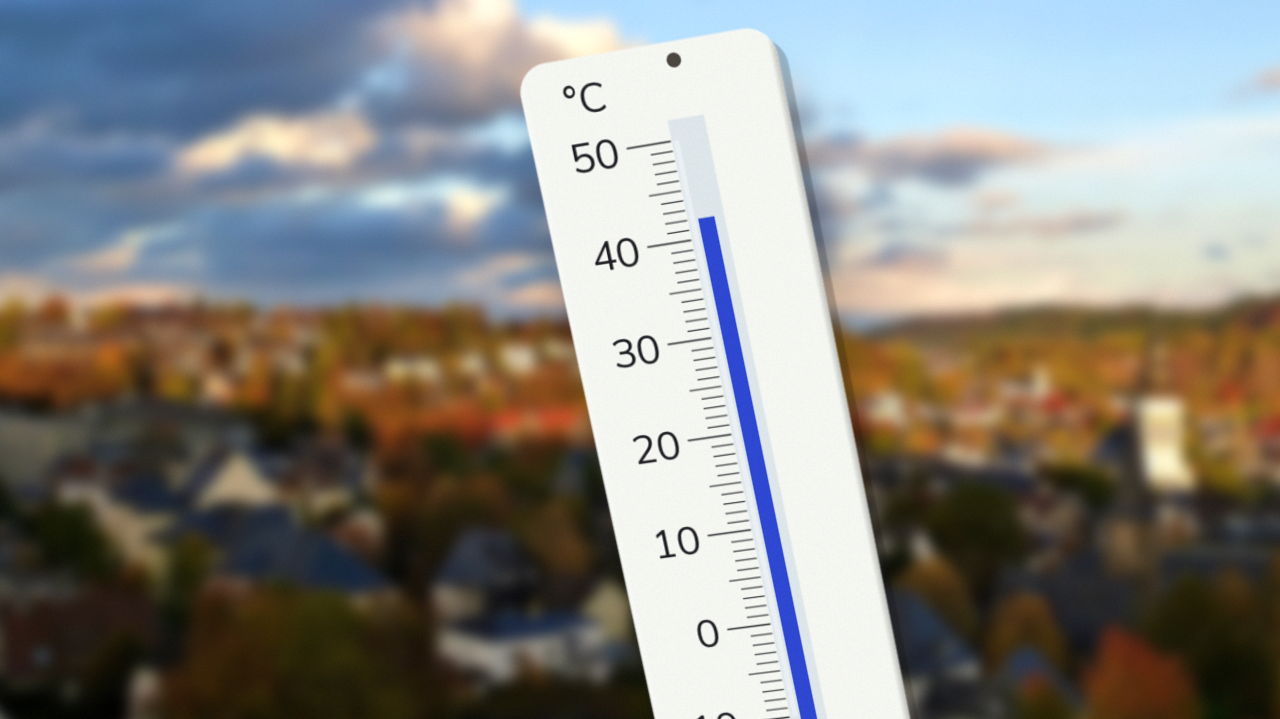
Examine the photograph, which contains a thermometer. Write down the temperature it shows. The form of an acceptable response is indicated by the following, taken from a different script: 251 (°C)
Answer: 42 (°C)
